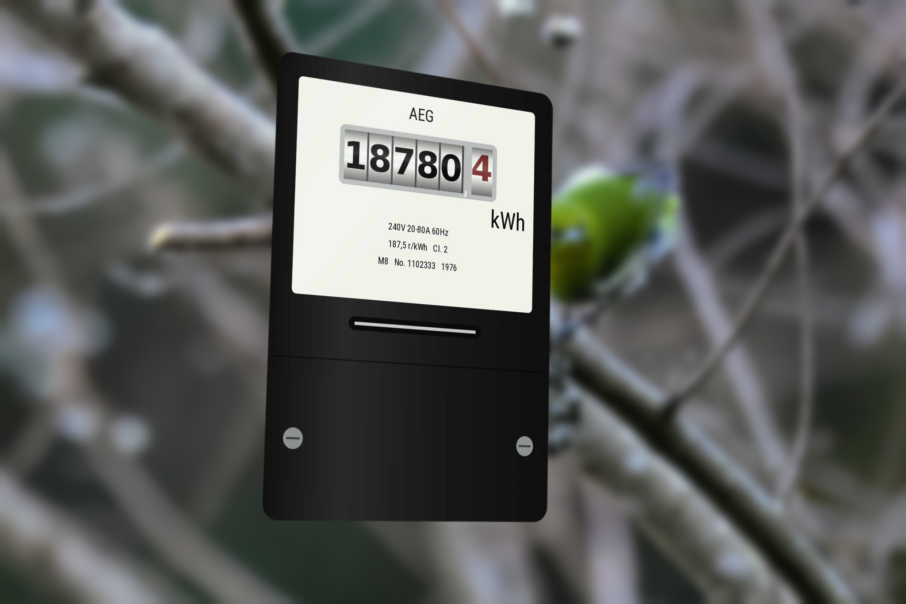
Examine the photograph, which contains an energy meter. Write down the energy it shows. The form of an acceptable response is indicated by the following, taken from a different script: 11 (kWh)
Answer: 18780.4 (kWh)
